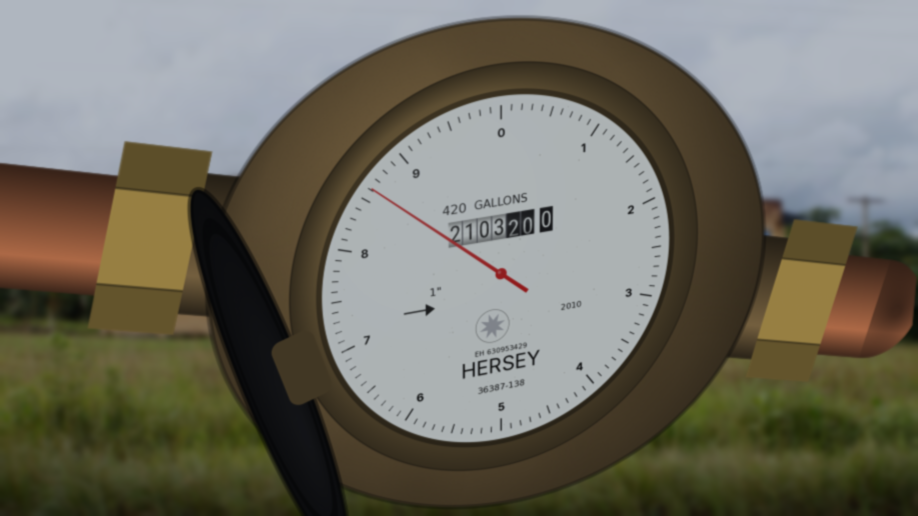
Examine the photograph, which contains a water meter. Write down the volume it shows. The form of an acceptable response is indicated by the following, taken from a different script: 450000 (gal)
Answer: 2103198.6 (gal)
